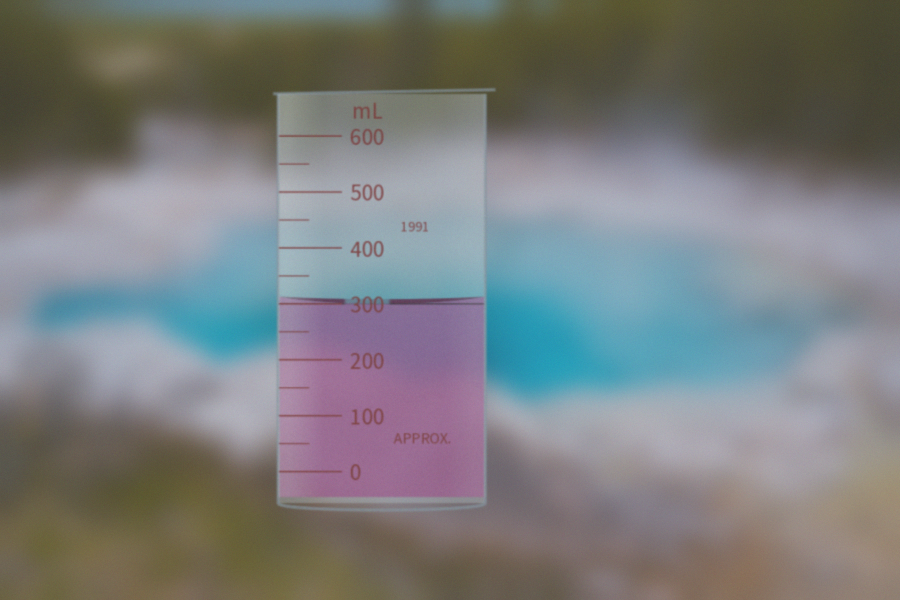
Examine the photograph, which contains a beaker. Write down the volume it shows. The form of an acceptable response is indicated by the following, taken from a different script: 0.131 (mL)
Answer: 300 (mL)
